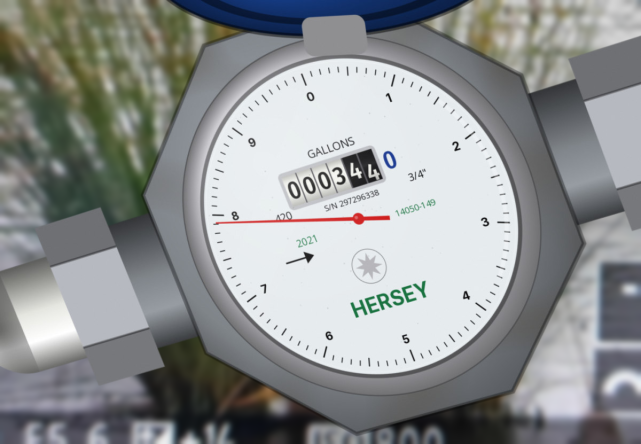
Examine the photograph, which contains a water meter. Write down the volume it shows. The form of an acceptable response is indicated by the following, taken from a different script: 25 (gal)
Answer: 3437.9 (gal)
